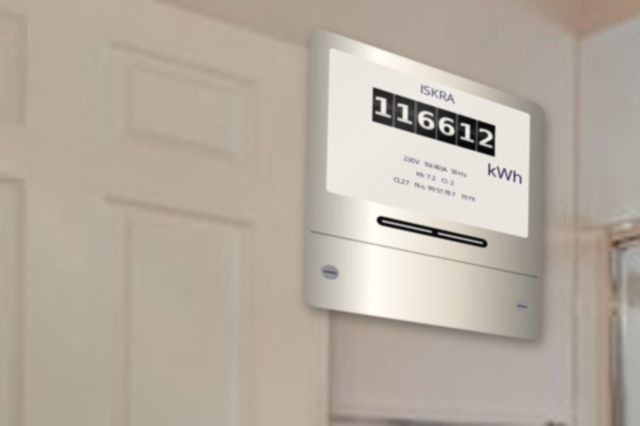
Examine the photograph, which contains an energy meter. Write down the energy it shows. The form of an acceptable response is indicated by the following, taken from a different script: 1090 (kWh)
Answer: 116612 (kWh)
